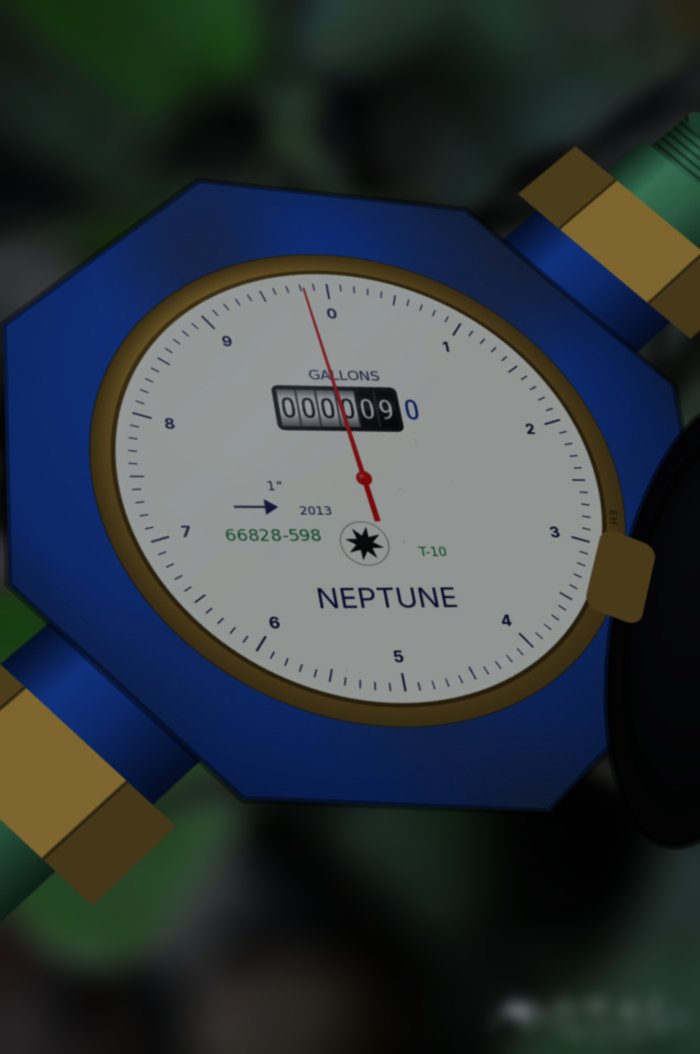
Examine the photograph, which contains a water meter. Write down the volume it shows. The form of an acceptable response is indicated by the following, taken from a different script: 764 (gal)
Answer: 89.8 (gal)
